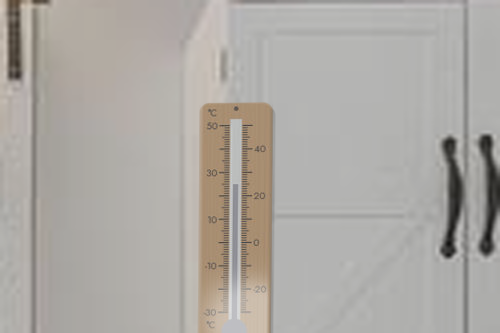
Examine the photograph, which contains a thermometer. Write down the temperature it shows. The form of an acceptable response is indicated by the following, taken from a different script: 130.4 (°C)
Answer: 25 (°C)
